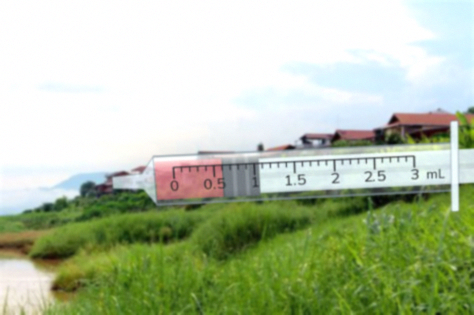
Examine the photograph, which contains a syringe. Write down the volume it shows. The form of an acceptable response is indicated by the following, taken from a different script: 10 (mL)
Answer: 0.6 (mL)
